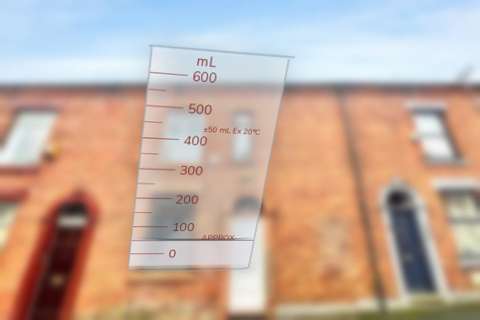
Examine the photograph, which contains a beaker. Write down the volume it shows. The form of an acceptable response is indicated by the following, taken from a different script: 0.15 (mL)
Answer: 50 (mL)
